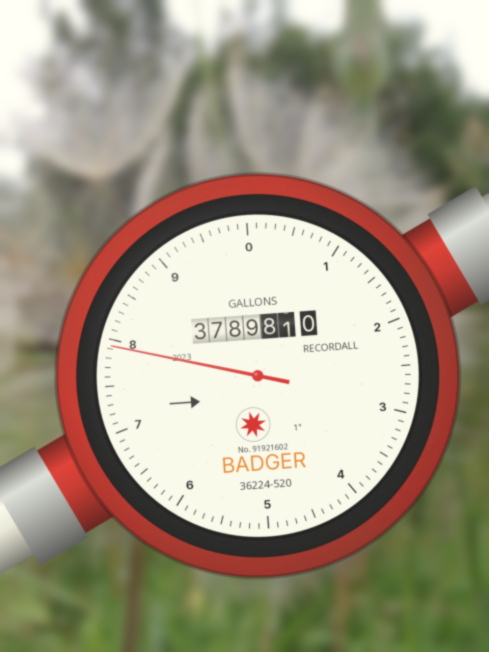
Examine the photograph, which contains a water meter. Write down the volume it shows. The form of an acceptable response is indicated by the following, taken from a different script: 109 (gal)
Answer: 3789807.9 (gal)
